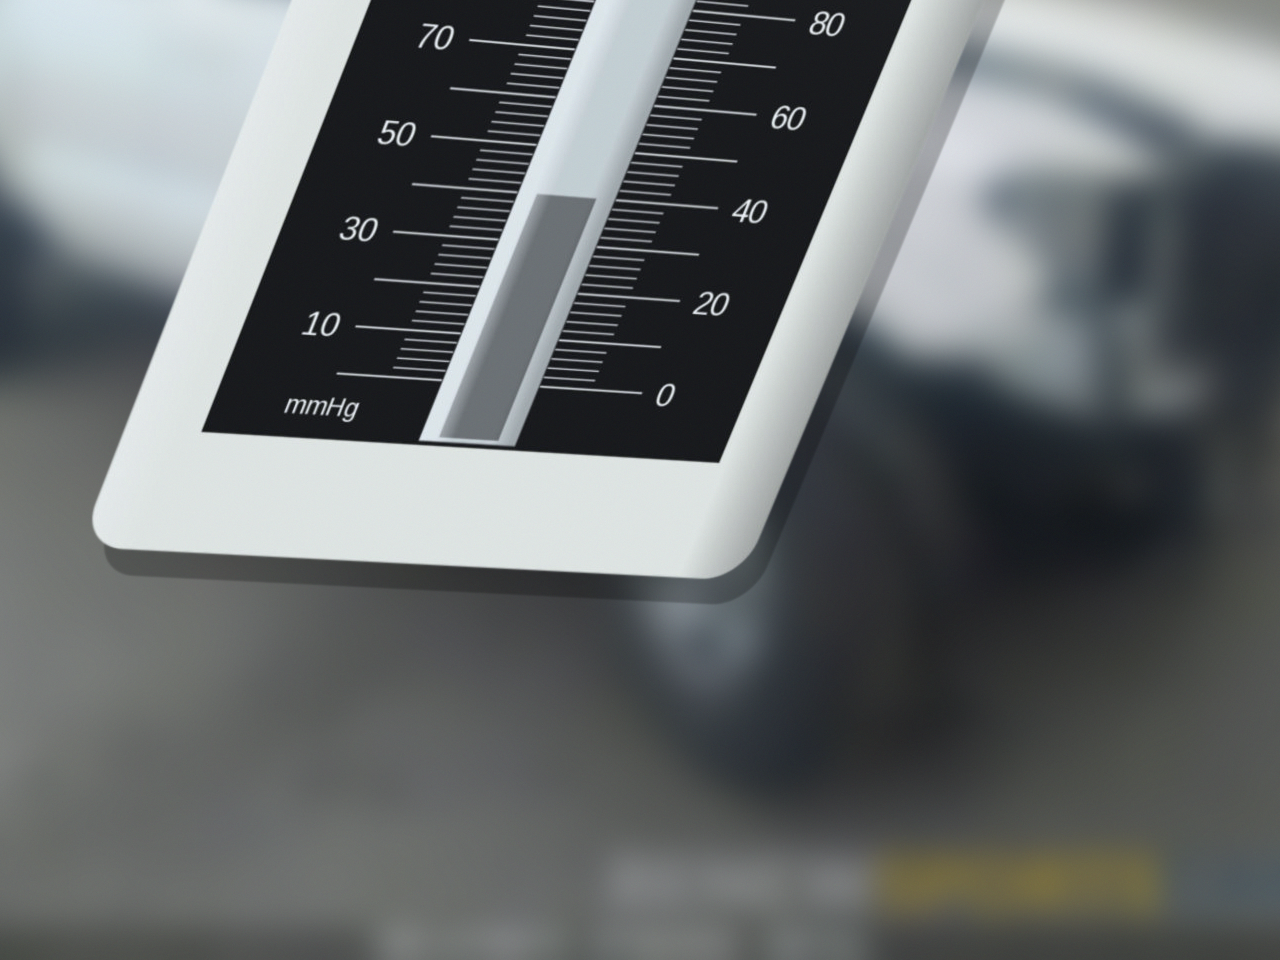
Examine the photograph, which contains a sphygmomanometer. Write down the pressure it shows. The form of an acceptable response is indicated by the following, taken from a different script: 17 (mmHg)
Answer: 40 (mmHg)
